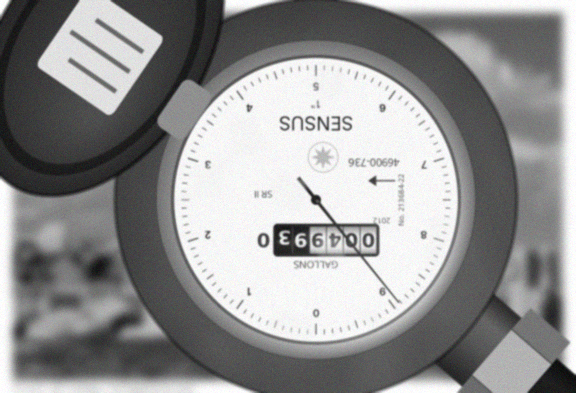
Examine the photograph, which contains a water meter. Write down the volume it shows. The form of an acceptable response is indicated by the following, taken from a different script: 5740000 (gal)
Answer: 49928.9 (gal)
